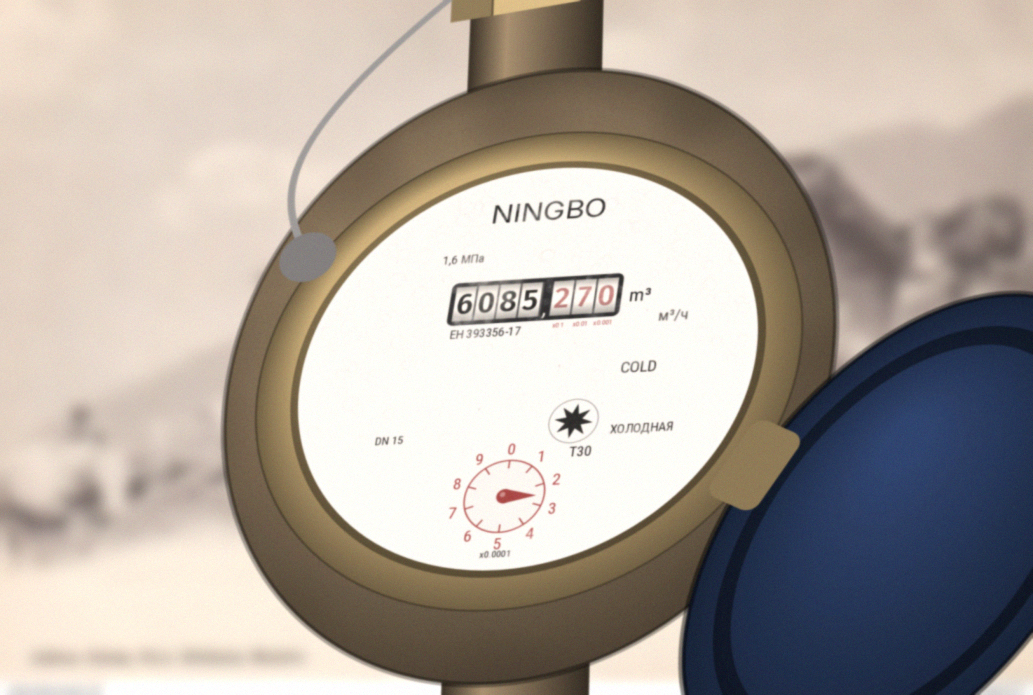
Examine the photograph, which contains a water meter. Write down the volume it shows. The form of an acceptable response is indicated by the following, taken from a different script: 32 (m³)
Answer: 6085.2702 (m³)
